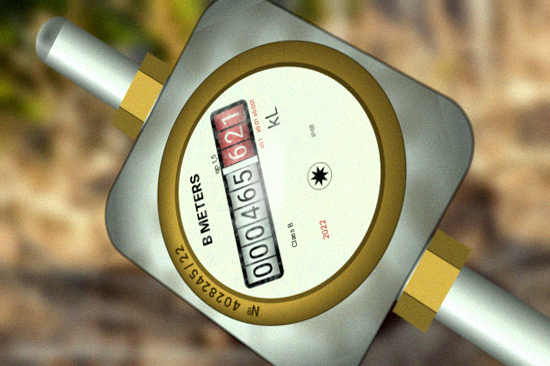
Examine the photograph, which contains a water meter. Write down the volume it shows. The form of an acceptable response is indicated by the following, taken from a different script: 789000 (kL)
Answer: 465.621 (kL)
